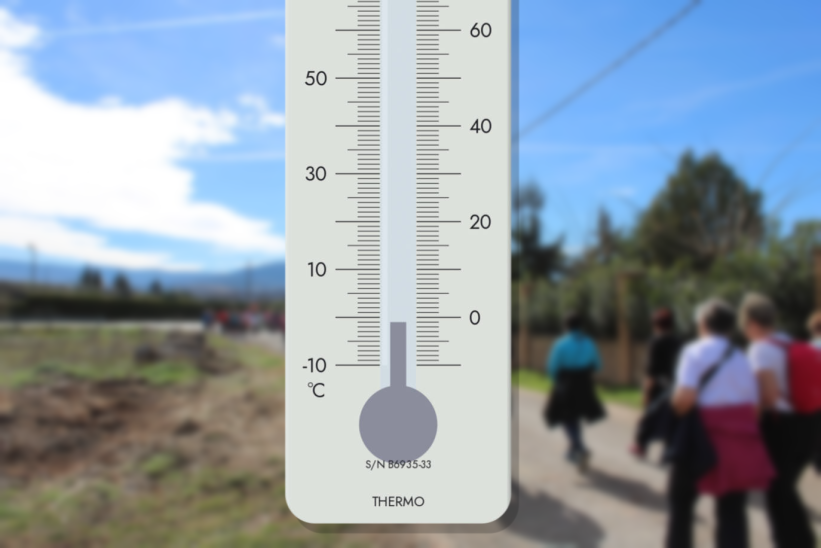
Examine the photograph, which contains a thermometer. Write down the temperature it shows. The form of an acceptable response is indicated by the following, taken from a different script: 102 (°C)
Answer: -1 (°C)
